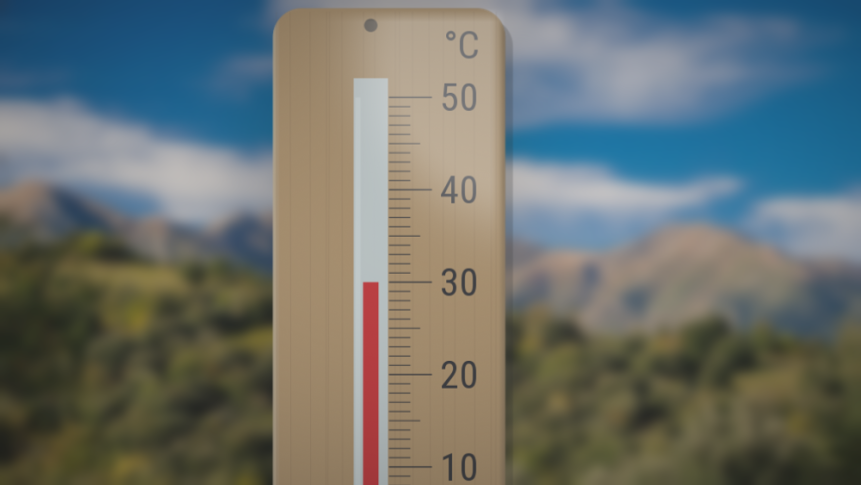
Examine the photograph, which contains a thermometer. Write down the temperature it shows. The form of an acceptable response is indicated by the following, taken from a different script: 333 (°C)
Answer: 30 (°C)
